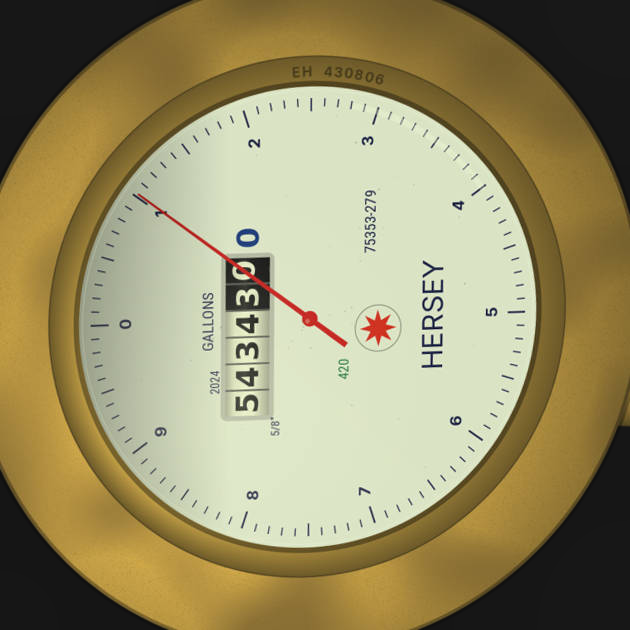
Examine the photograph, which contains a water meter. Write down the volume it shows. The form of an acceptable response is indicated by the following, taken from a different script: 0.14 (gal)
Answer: 5434301.0 (gal)
